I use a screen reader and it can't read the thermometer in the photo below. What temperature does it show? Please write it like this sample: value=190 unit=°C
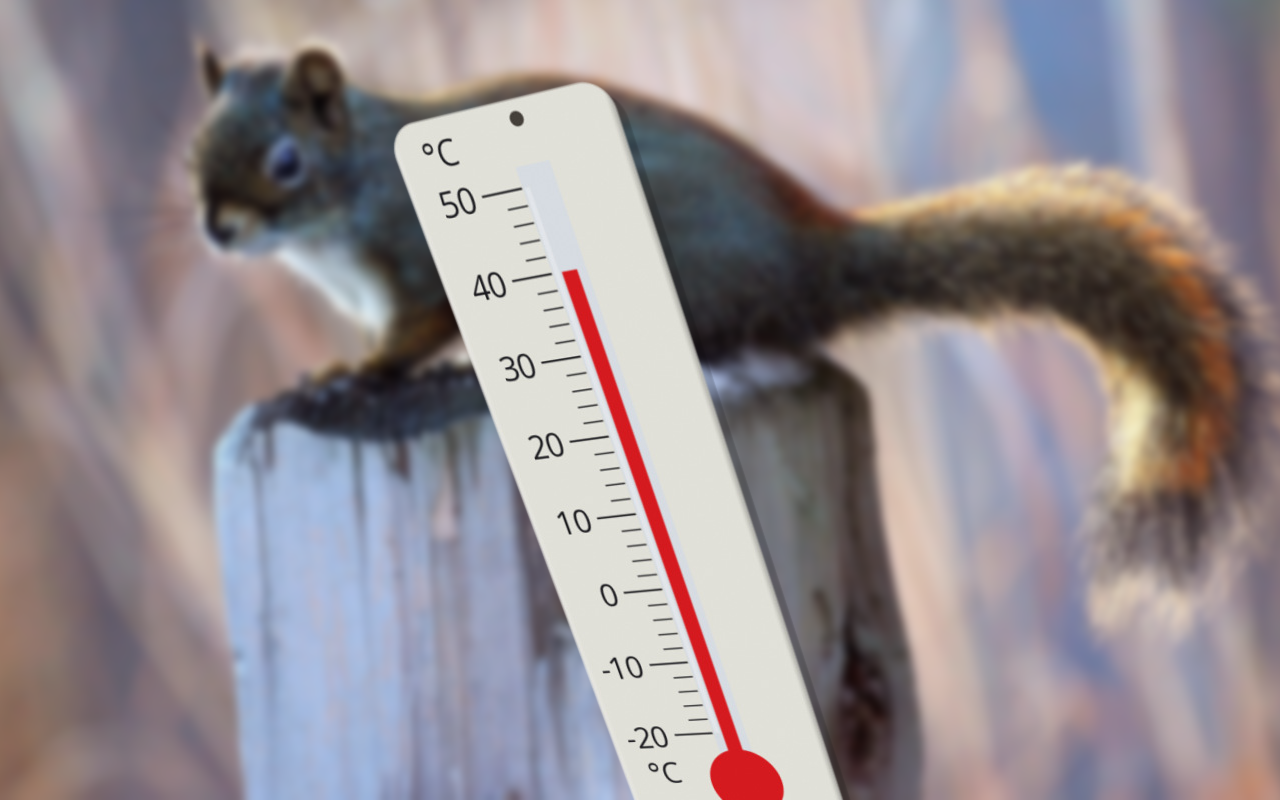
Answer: value=40 unit=°C
